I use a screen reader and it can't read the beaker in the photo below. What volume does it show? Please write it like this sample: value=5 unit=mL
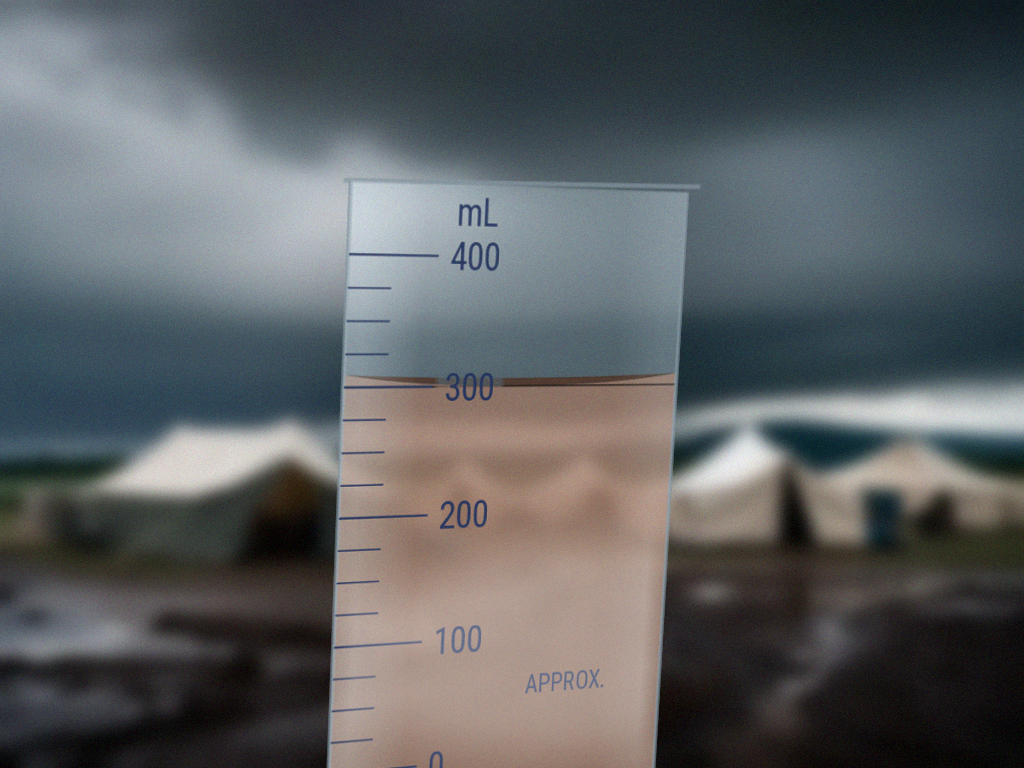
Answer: value=300 unit=mL
